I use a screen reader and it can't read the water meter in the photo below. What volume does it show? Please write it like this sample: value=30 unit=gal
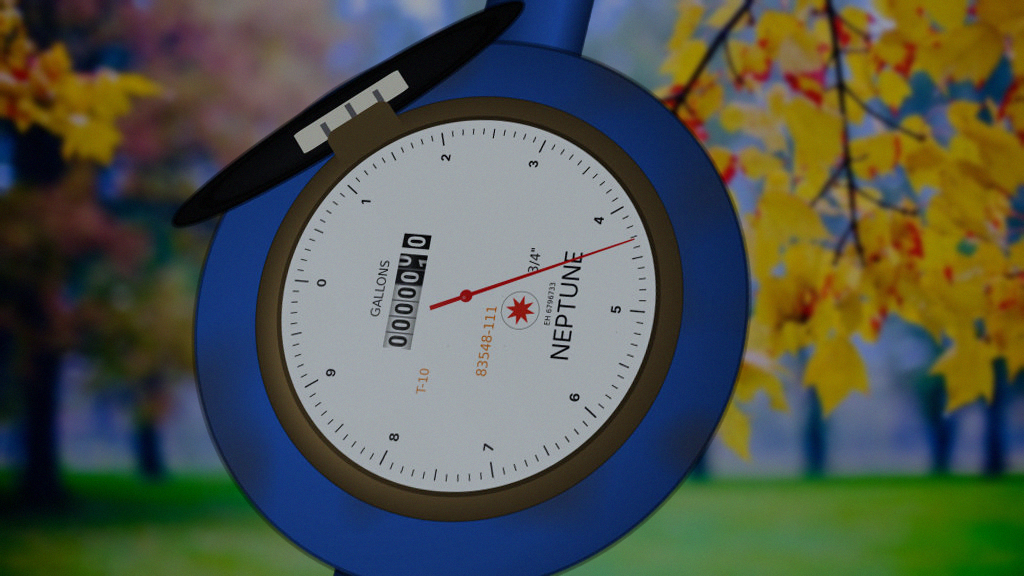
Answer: value=4.3 unit=gal
